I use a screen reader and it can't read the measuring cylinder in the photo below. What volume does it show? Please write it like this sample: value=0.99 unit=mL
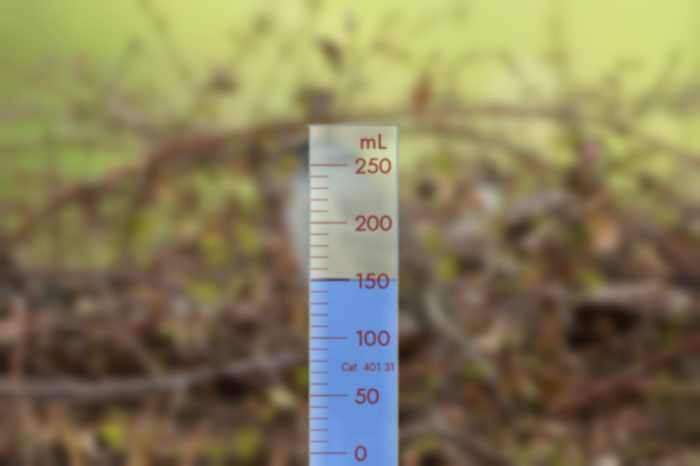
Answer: value=150 unit=mL
